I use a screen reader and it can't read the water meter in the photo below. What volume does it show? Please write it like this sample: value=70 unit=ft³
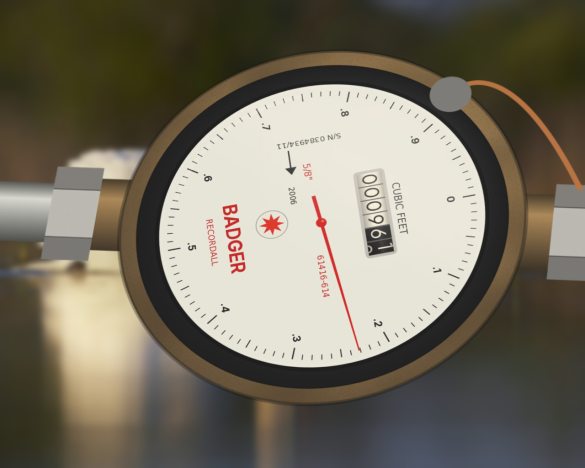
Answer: value=961.23 unit=ft³
